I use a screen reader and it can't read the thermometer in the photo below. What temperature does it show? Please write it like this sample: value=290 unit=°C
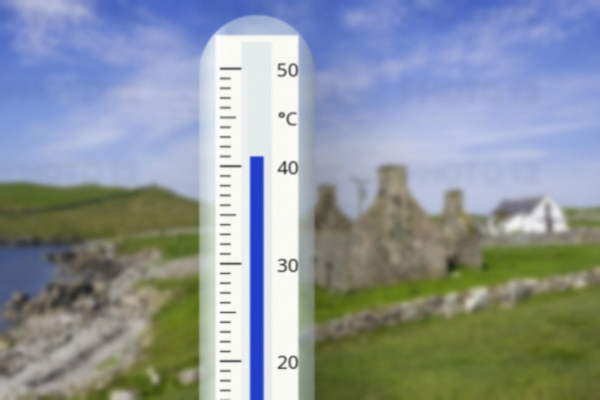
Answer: value=41 unit=°C
